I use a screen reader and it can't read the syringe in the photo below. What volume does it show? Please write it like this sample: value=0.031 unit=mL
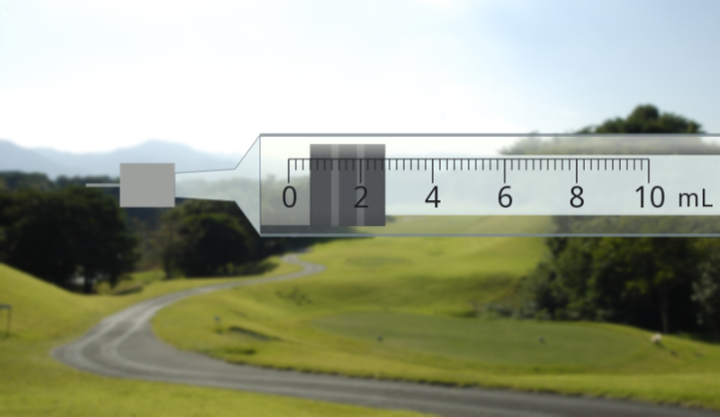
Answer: value=0.6 unit=mL
